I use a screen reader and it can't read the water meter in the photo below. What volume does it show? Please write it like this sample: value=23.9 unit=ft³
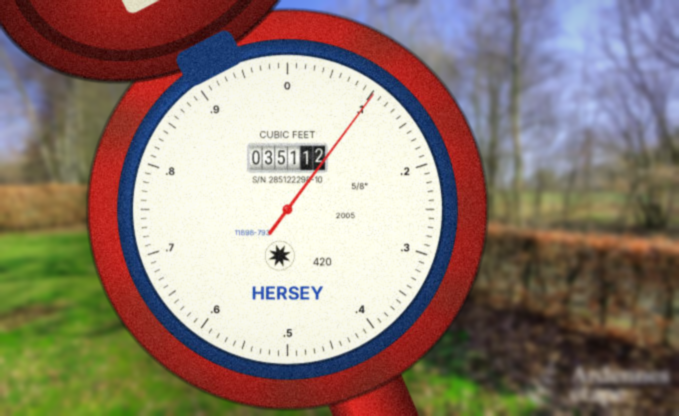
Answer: value=35112.10 unit=ft³
